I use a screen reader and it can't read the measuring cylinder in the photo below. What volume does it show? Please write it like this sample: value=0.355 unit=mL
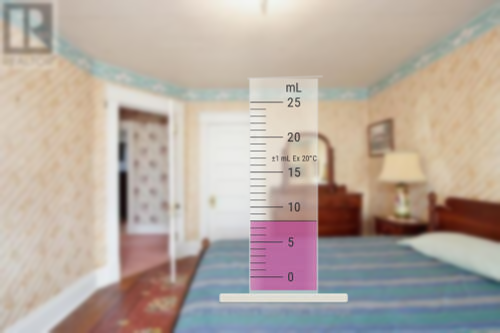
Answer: value=8 unit=mL
